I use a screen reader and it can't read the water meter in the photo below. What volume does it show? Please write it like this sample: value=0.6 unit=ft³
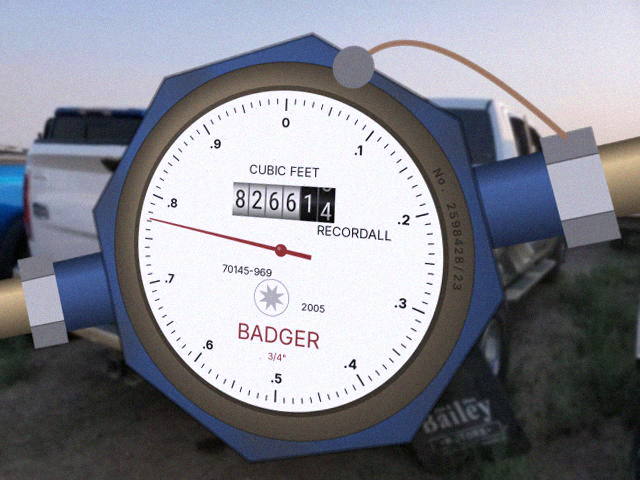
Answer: value=826613.77 unit=ft³
